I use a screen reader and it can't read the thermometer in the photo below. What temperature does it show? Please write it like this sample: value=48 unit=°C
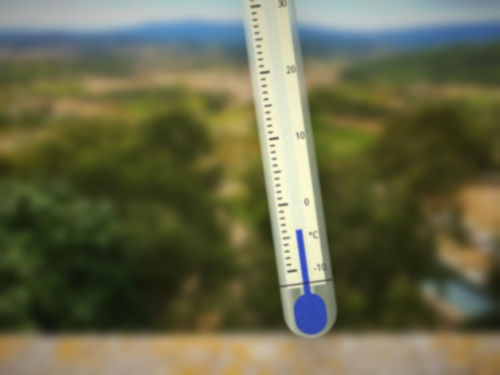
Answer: value=-4 unit=°C
